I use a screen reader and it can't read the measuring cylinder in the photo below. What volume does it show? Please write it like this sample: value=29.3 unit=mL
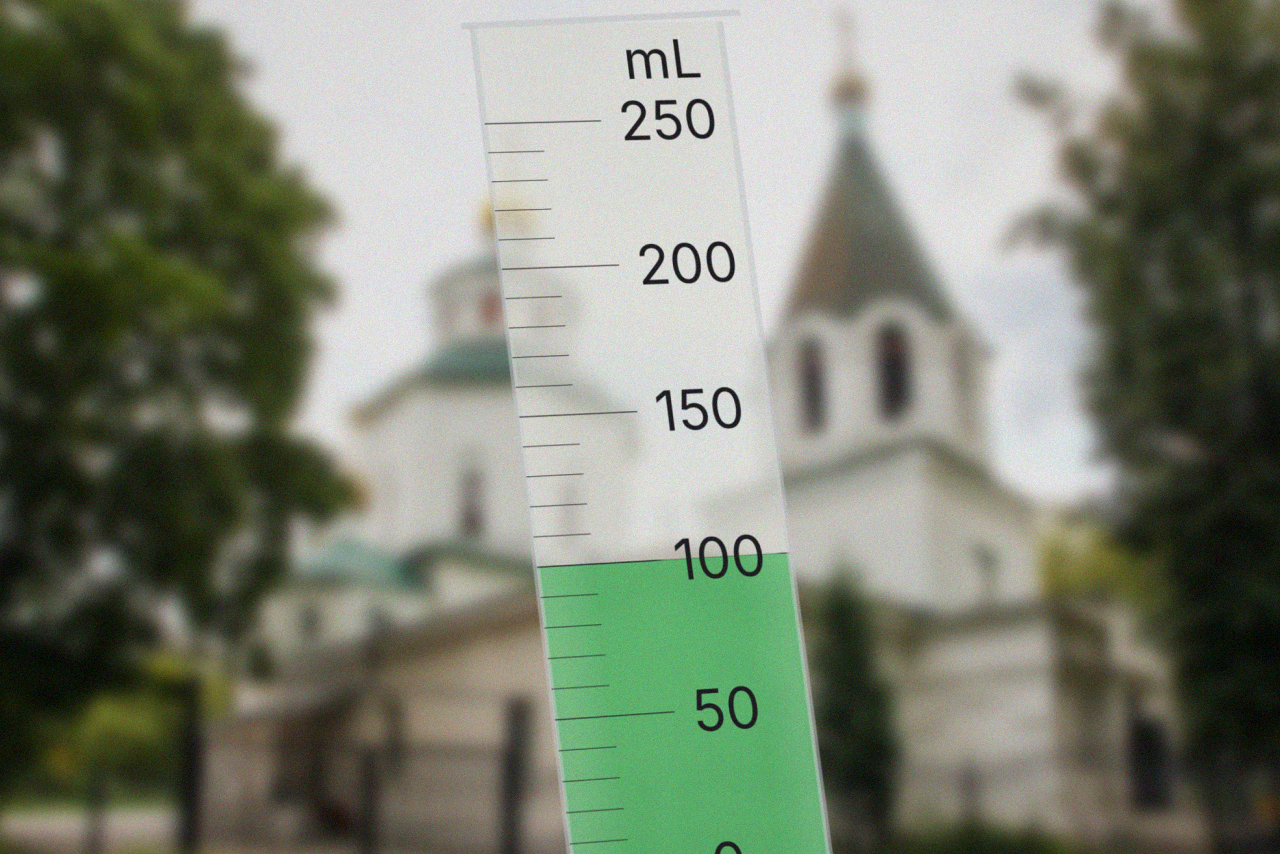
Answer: value=100 unit=mL
